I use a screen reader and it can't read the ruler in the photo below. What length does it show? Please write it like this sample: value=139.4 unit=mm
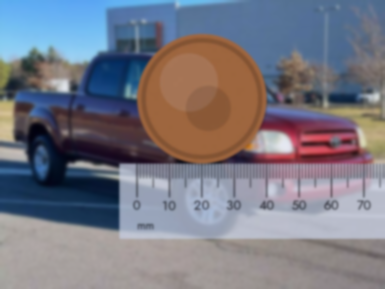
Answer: value=40 unit=mm
